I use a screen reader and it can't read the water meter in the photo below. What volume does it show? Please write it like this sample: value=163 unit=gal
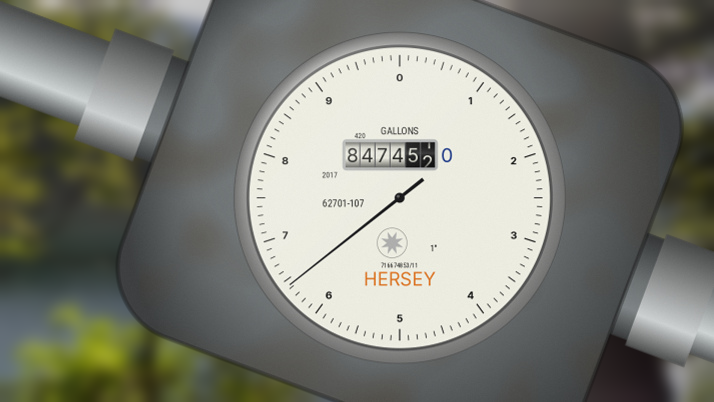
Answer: value=8474516.4 unit=gal
